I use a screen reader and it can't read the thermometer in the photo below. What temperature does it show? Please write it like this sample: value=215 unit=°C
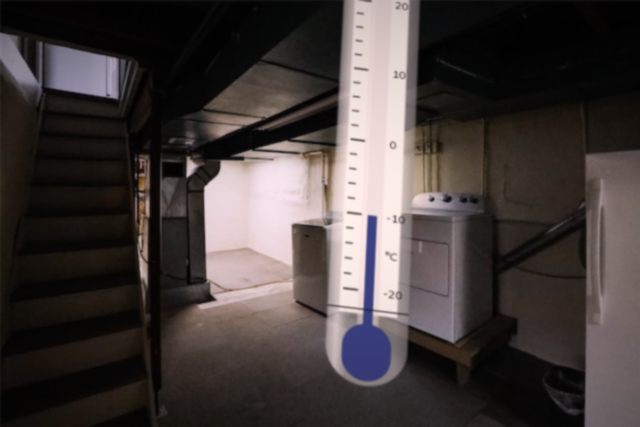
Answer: value=-10 unit=°C
